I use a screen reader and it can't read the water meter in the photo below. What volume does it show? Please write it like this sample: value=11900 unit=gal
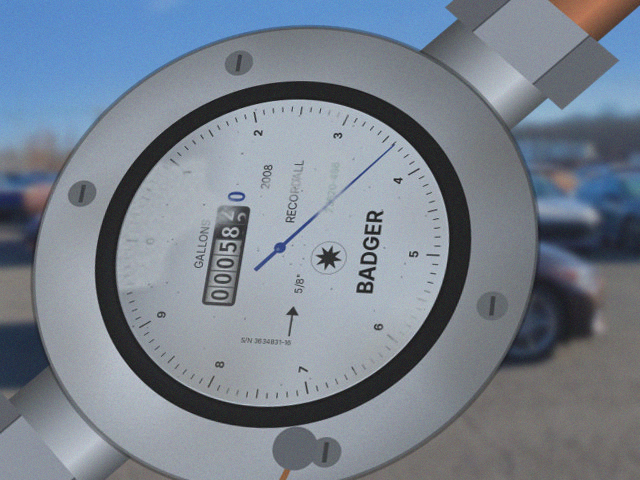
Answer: value=5823.6 unit=gal
